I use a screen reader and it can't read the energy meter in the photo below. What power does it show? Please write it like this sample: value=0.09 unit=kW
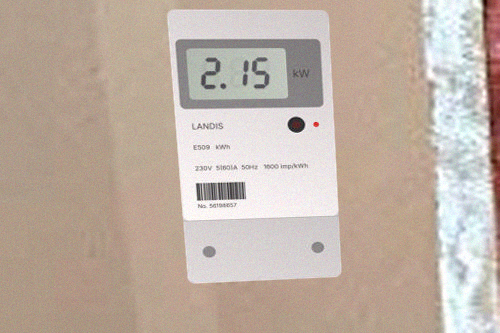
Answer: value=2.15 unit=kW
